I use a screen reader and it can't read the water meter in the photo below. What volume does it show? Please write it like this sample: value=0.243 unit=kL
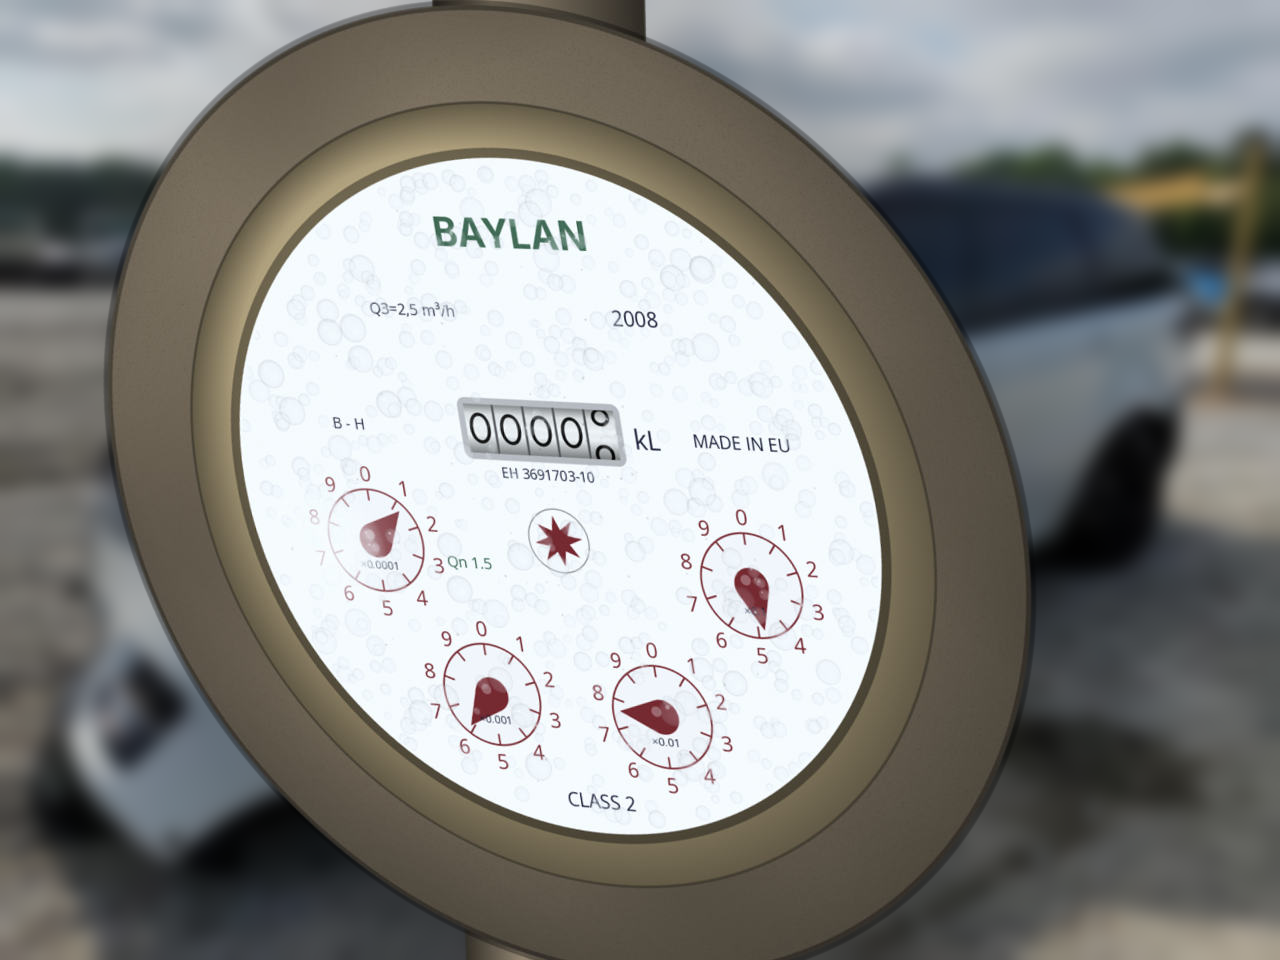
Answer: value=8.4761 unit=kL
